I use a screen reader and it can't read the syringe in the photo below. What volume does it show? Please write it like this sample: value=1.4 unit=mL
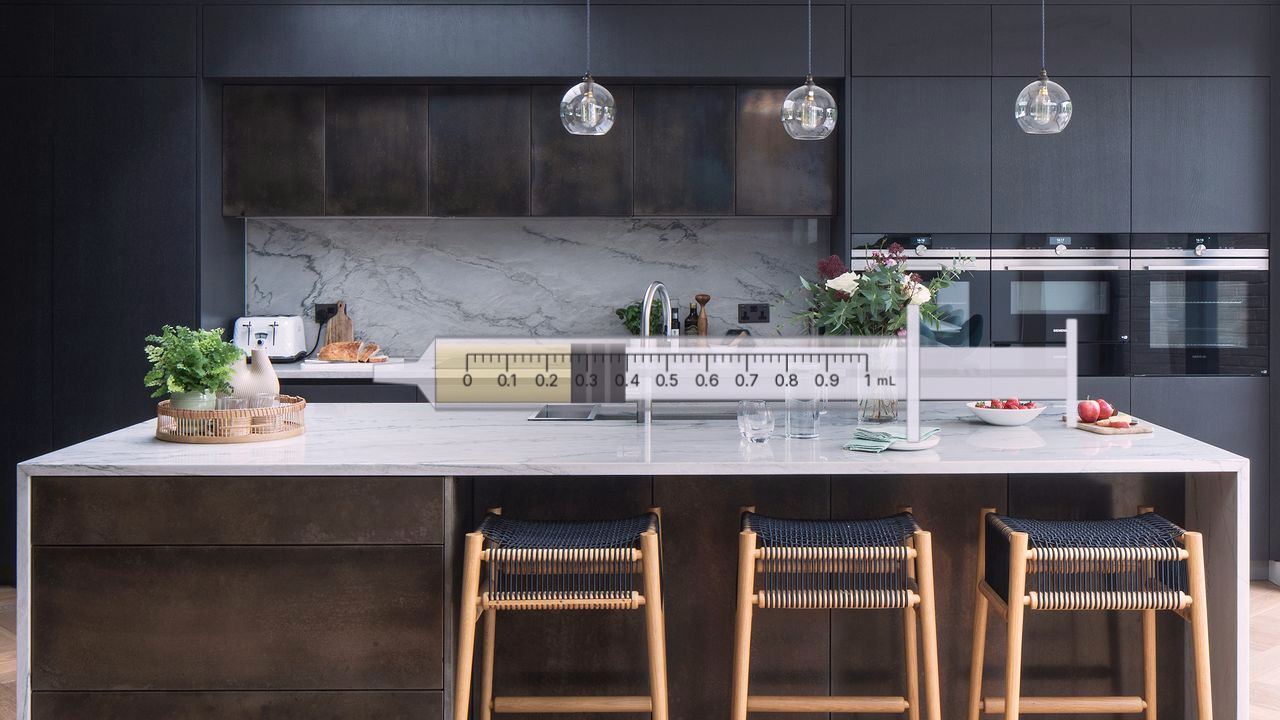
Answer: value=0.26 unit=mL
